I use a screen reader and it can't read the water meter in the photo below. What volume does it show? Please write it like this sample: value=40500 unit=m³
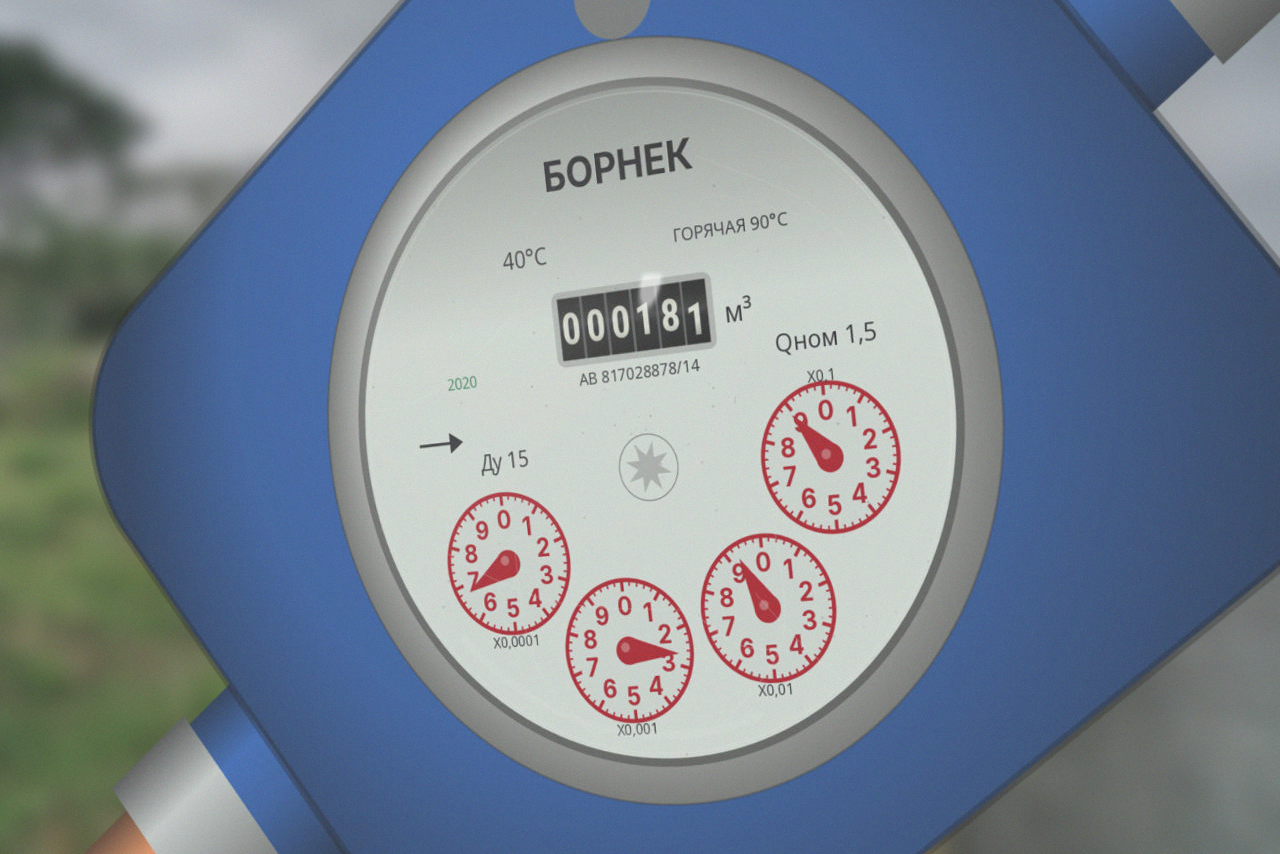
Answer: value=180.8926 unit=m³
